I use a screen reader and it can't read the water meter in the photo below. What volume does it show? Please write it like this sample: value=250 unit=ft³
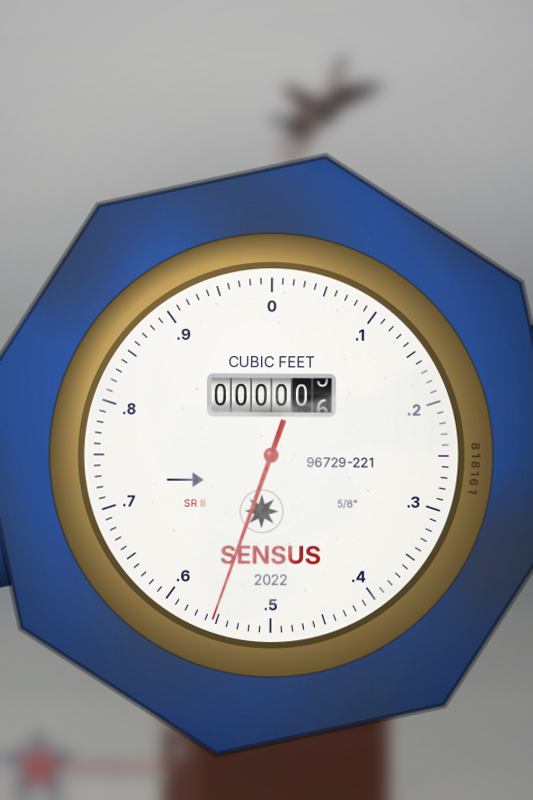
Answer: value=5.55 unit=ft³
